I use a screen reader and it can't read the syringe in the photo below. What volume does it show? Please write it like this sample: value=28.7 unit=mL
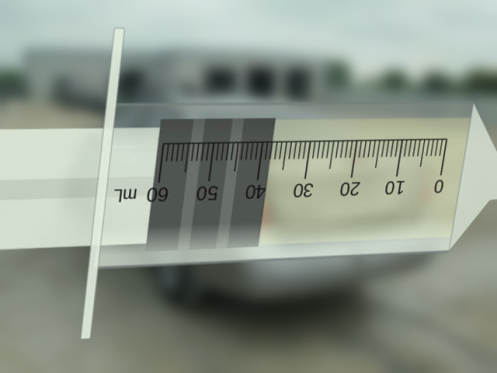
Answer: value=38 unit=mL
